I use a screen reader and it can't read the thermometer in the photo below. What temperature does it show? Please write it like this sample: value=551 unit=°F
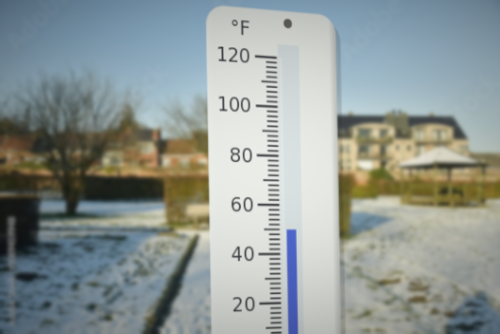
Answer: value=50 unit=°F
